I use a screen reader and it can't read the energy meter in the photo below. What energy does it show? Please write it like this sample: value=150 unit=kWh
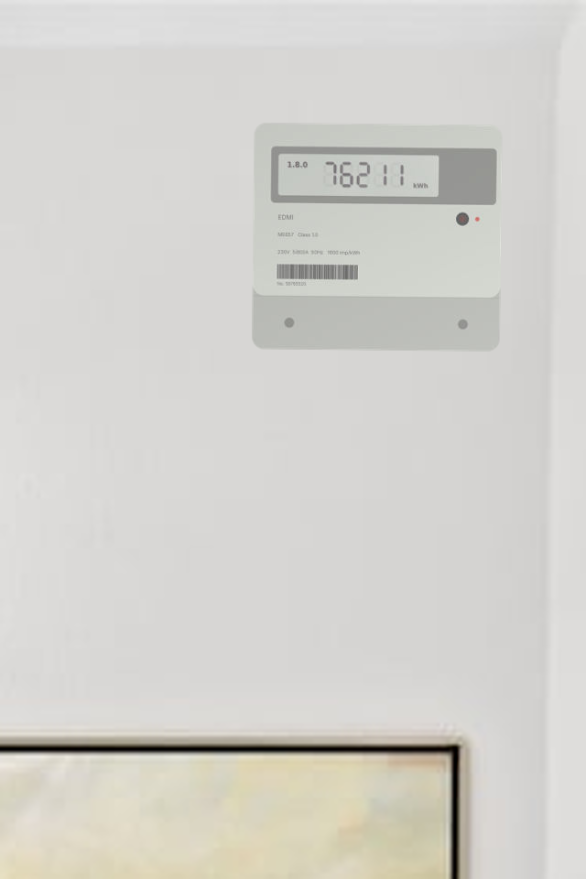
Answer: value=76211 unit=kWh
